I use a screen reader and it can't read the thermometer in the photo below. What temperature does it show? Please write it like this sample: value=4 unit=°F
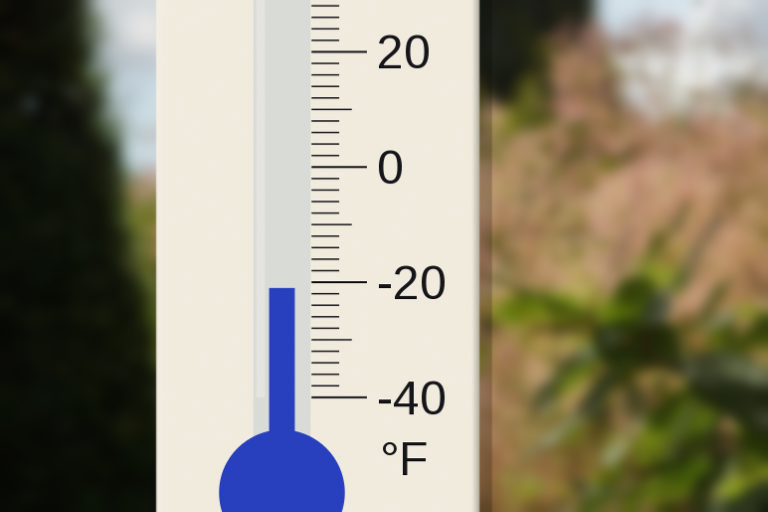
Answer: value=-21 unit=°F
